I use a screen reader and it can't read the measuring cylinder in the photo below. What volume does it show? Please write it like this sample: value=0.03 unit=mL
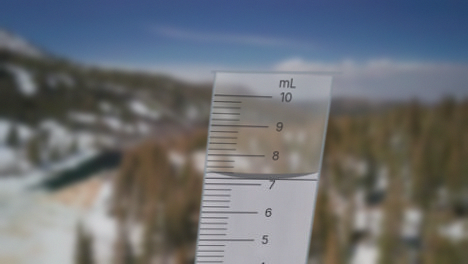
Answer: value=7.2 unit=mL
